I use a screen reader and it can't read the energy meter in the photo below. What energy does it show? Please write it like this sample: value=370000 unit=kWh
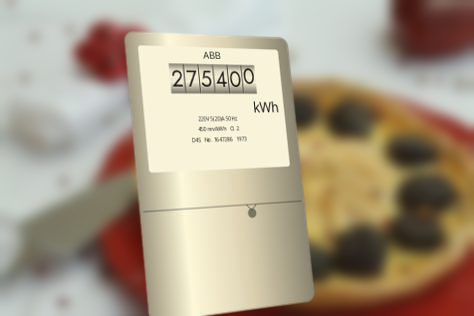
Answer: value=275400 unit=kWh
